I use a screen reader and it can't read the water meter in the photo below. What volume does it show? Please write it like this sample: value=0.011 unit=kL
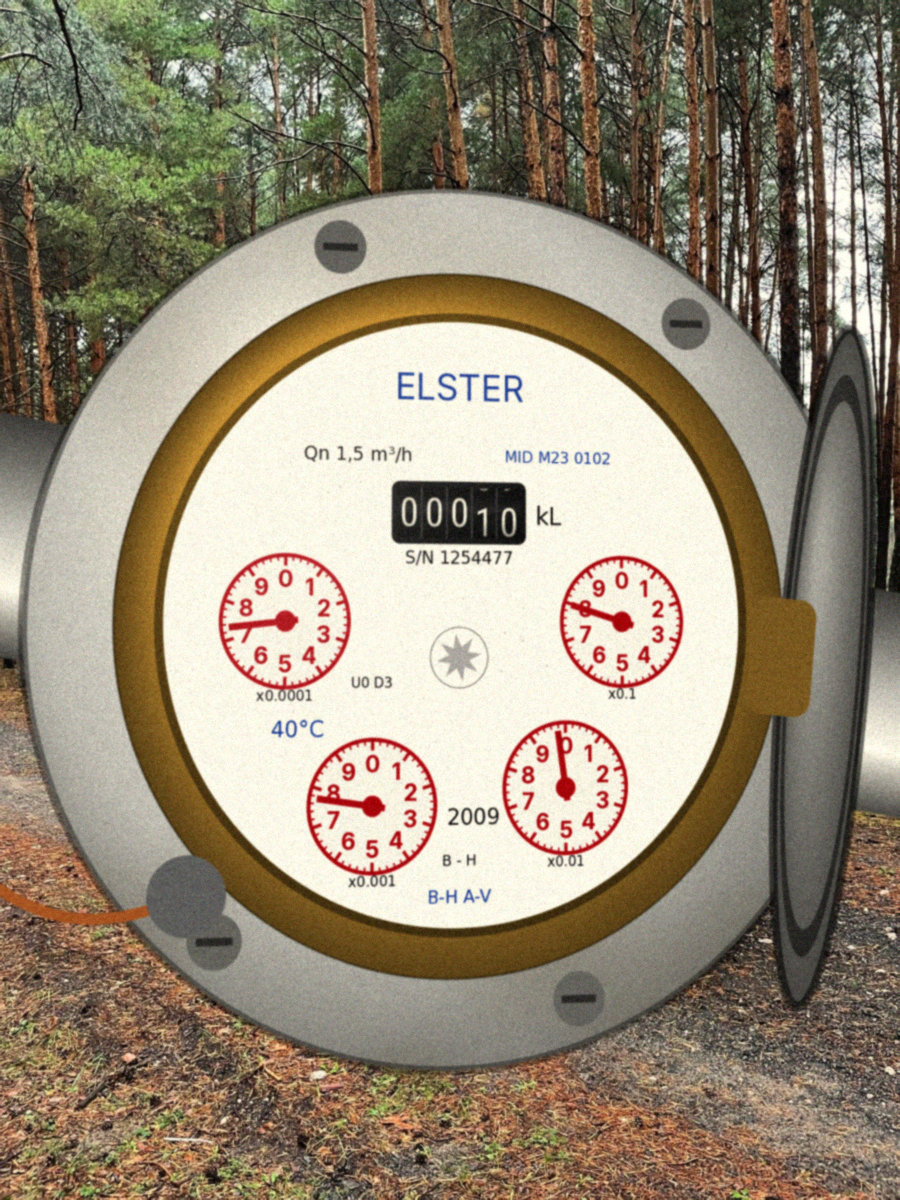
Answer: value=9.7977 unit=kL
